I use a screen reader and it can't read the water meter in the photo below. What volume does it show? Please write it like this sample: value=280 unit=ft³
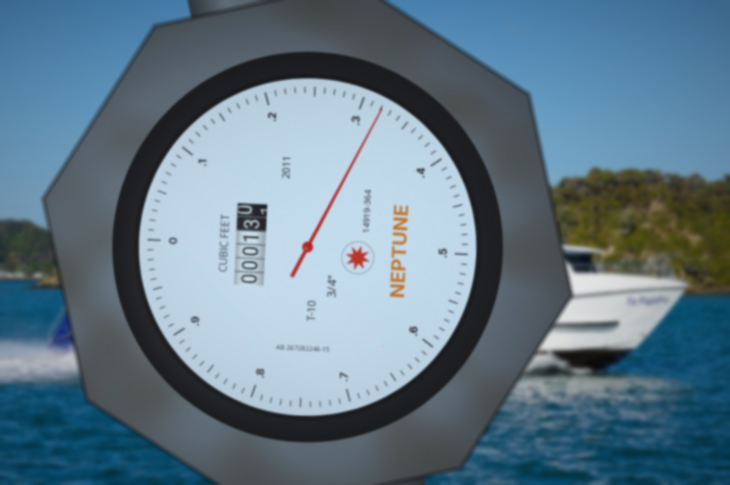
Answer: value=130.32 unit=ft³
